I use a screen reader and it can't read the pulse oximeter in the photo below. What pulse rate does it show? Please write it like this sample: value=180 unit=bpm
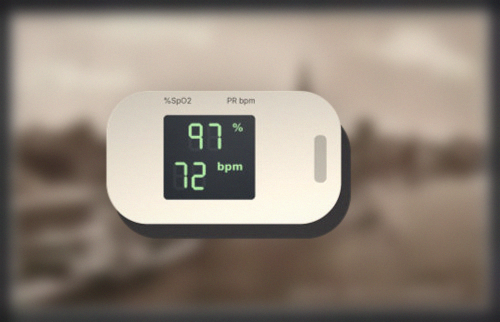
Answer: value=72 unit=bpm
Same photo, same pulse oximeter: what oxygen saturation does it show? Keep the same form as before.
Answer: value=97 unit=%
